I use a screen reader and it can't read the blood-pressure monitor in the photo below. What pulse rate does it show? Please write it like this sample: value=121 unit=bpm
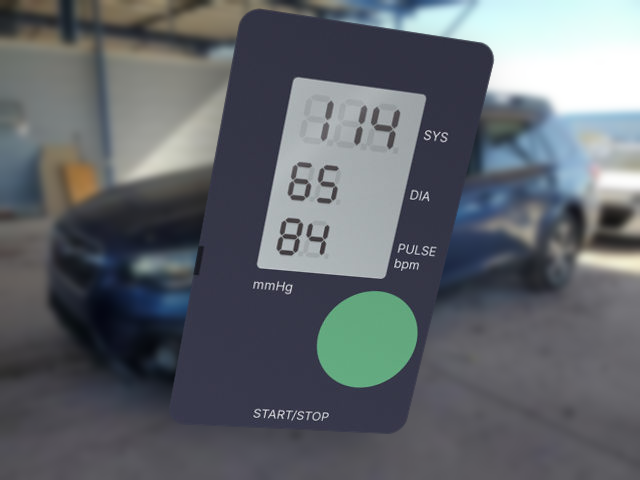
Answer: value=84 unit=bpm
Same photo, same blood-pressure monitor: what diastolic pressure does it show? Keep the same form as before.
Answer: value=65 unit=mmHg
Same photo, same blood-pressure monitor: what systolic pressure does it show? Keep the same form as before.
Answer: value=114 unit=mmHg
